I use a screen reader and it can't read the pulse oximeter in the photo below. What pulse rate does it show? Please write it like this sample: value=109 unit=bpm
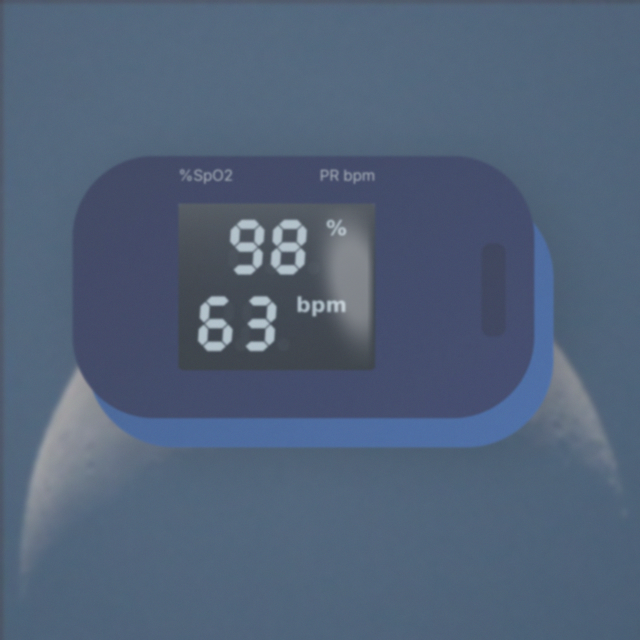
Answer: value=63 unit=bpm
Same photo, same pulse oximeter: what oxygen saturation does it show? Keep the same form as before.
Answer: value=98 unit=%
